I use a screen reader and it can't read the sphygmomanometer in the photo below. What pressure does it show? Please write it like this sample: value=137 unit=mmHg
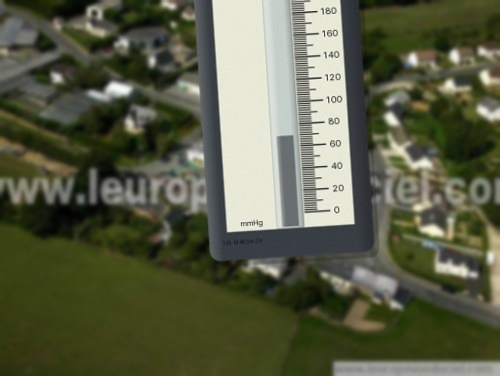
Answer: value=70 unit=mmHg
